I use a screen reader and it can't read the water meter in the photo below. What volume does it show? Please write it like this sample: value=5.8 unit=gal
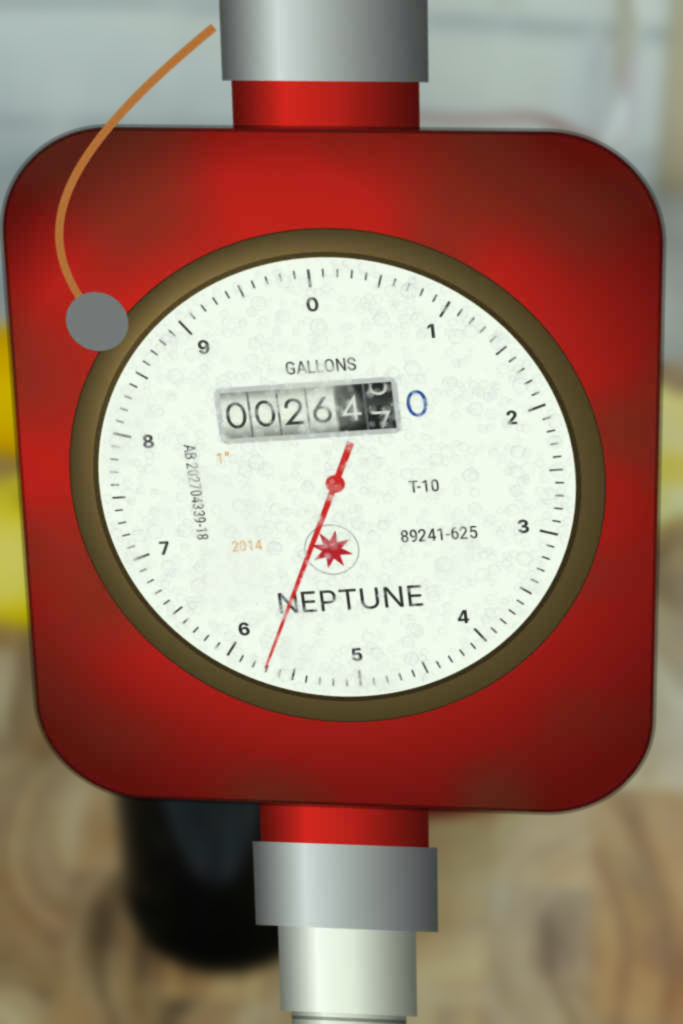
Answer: value=26465.7 unit=gal
